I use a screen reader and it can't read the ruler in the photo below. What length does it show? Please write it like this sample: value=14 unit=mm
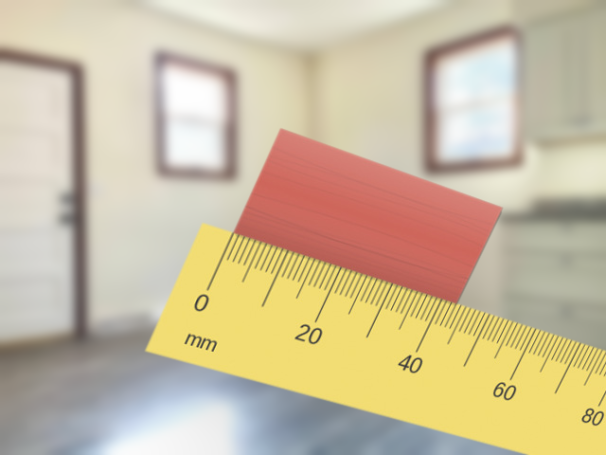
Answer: value=43 unit=mm
